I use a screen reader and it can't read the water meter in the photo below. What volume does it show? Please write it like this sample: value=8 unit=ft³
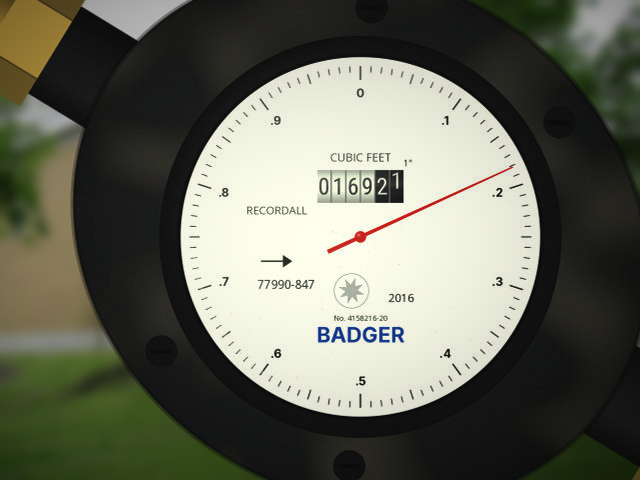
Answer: value=16921.18 unit=ft³
